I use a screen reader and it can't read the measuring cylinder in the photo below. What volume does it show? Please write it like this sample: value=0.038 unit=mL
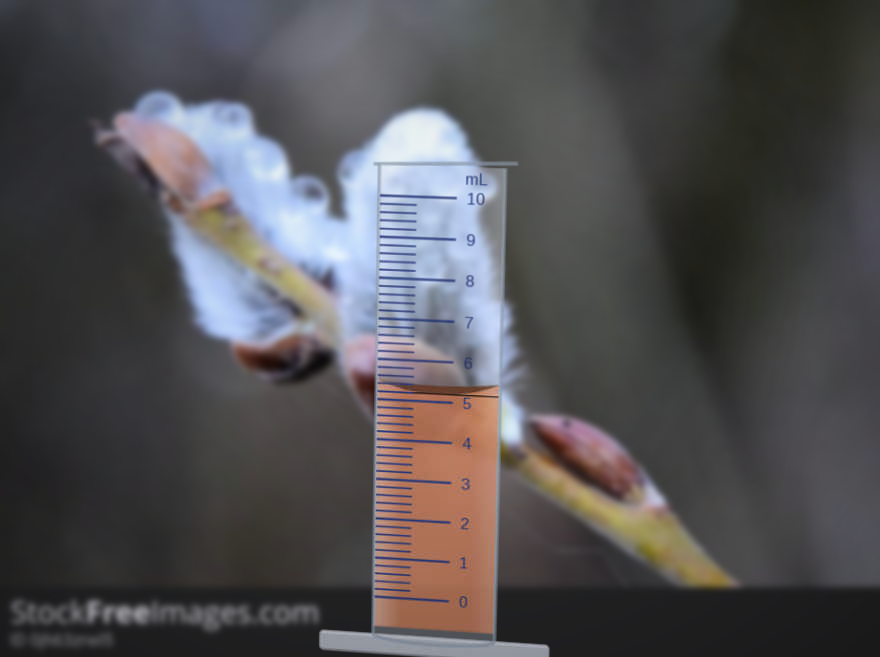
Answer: value=5.2 unit=mL
